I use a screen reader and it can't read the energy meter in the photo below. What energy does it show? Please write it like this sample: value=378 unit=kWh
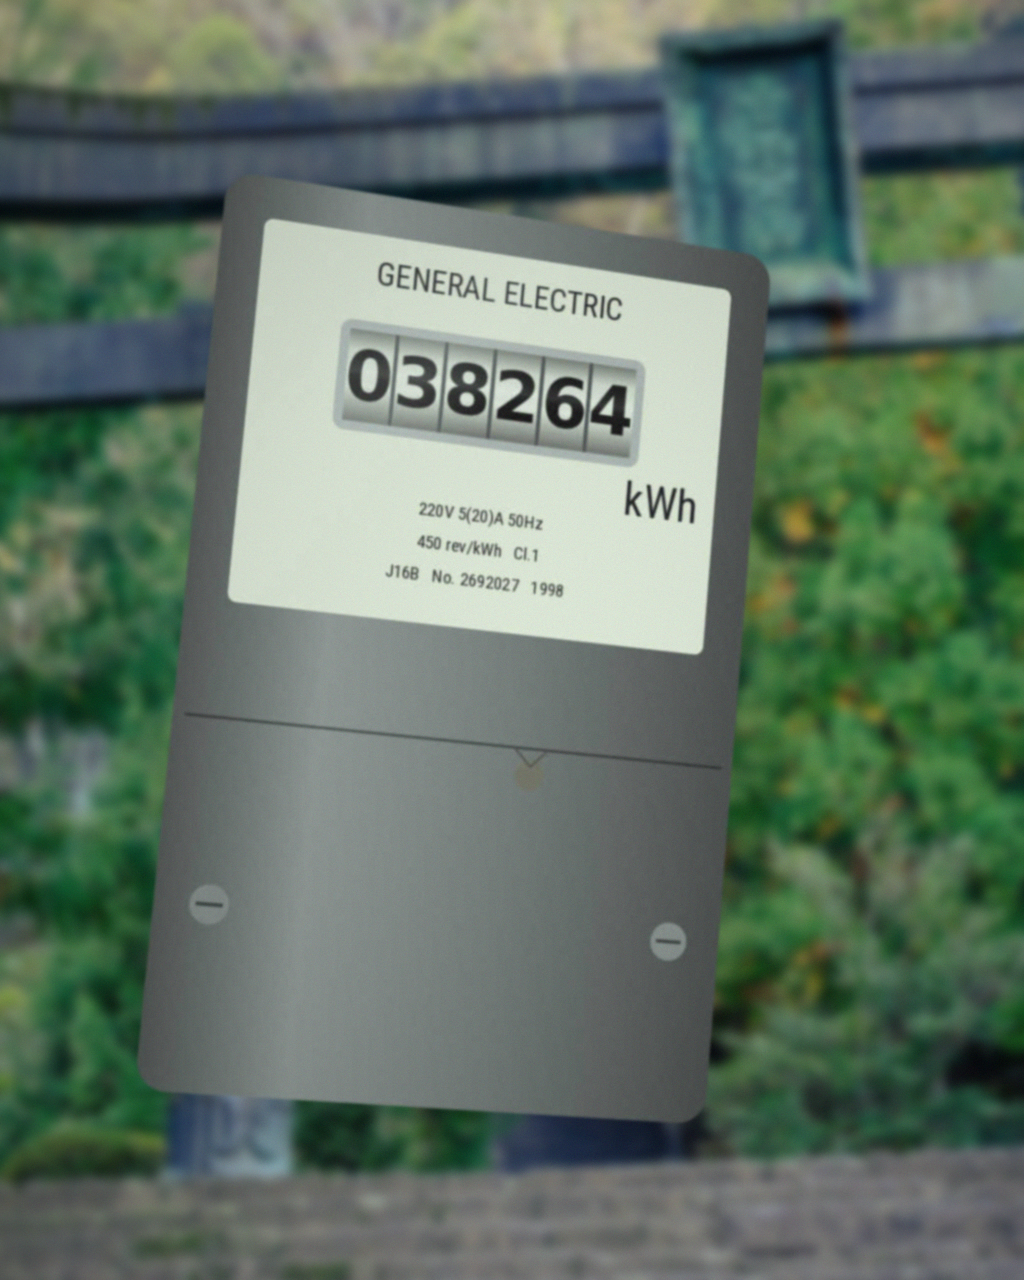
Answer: value=38264 unit=kWh
